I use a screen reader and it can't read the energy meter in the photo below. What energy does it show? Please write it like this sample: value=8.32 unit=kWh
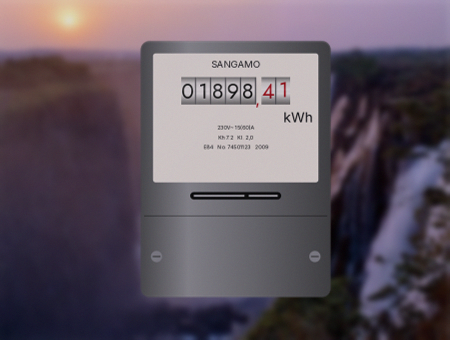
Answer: value=1898.41 unit=kWh
